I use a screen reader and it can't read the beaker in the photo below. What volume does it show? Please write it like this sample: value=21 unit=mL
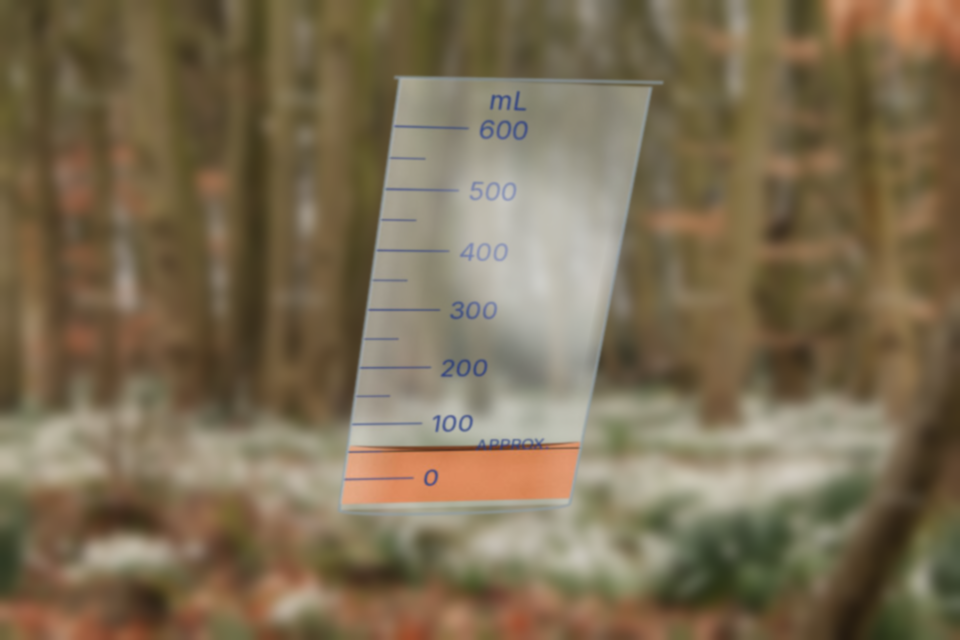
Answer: value=50 unit=mL
